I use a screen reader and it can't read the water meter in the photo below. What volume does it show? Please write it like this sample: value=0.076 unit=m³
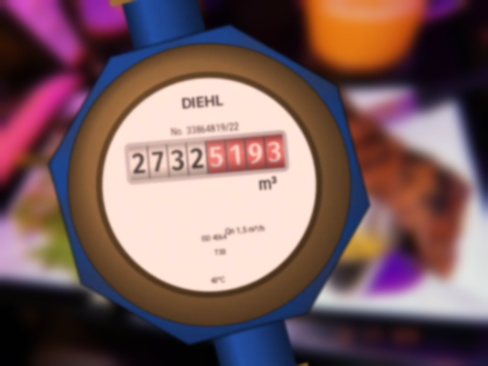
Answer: value=2732.5193 unit=m³
